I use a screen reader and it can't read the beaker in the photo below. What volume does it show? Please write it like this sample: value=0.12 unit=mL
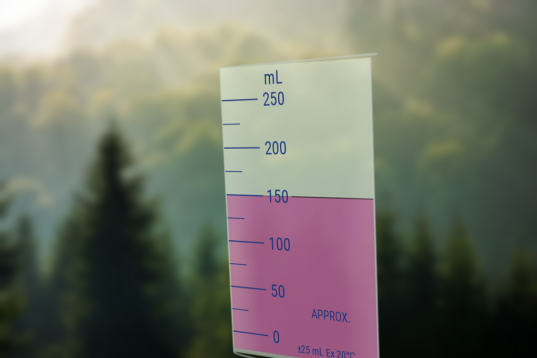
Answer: value=150 unit=mL
